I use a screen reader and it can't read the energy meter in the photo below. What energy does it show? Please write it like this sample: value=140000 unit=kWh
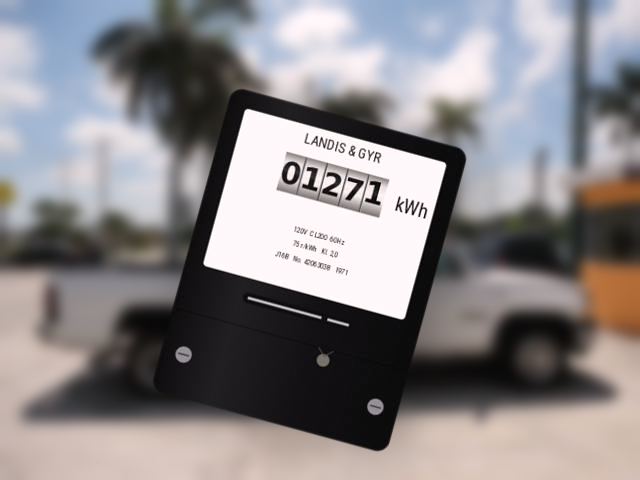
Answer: value=1271 unit=kWh
